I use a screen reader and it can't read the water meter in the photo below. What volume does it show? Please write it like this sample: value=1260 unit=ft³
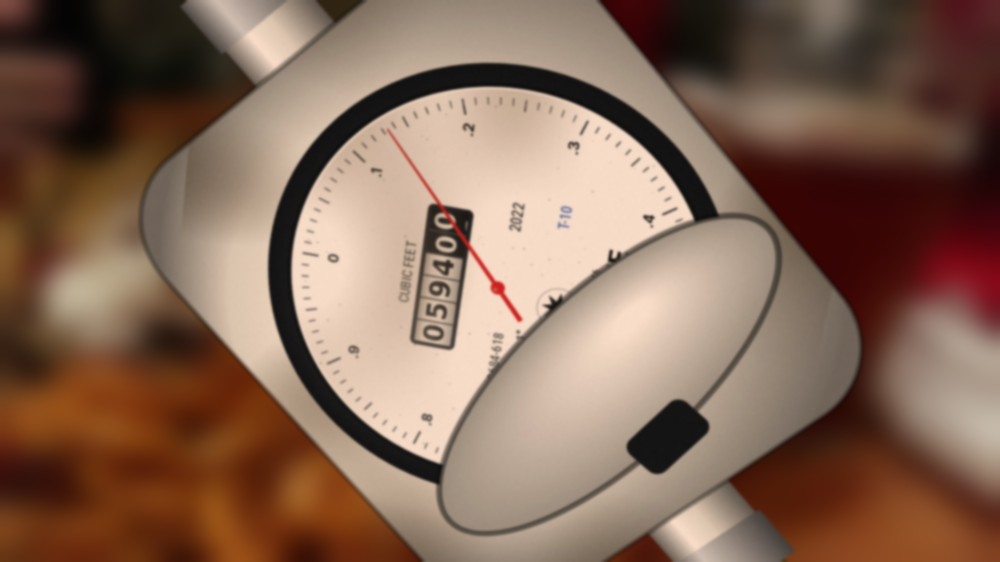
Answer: value=59400.13 unit=ft³
